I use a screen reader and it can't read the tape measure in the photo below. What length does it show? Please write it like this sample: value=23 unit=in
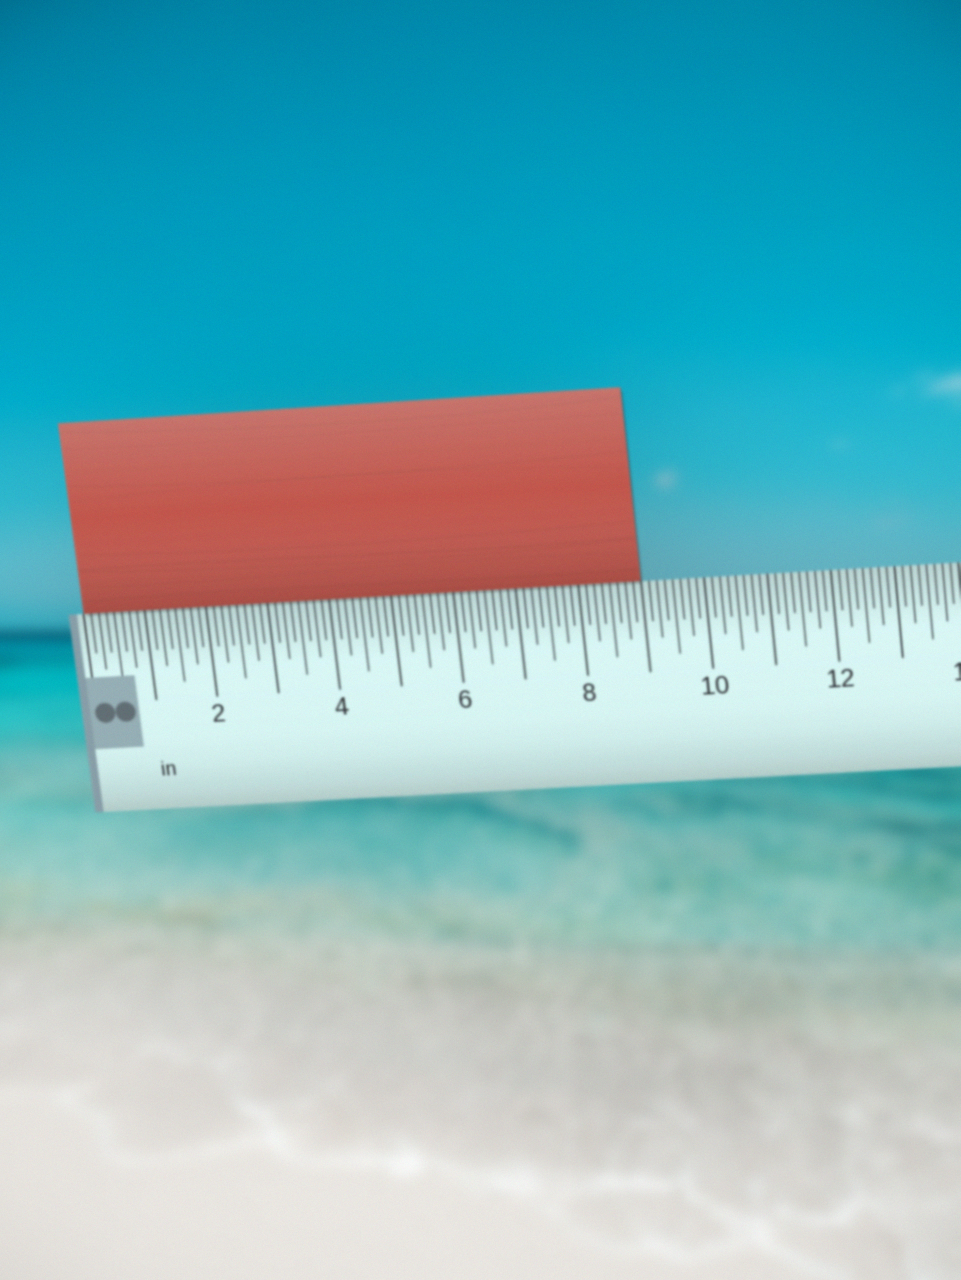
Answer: value=9 unit=in
